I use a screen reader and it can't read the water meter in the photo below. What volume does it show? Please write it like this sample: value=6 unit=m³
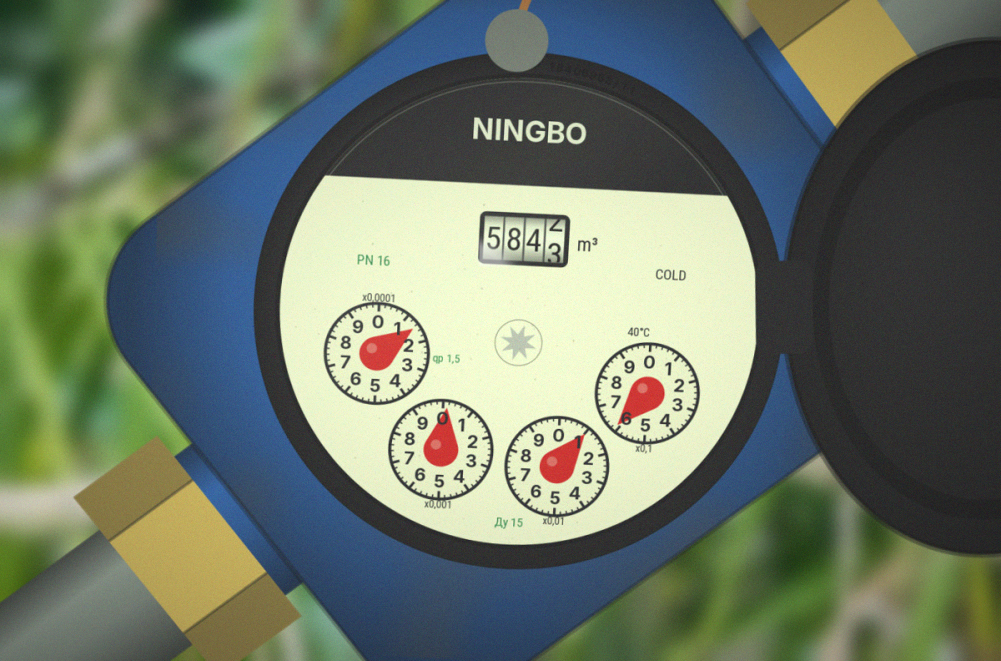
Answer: value=5842.6101 unit=m³
